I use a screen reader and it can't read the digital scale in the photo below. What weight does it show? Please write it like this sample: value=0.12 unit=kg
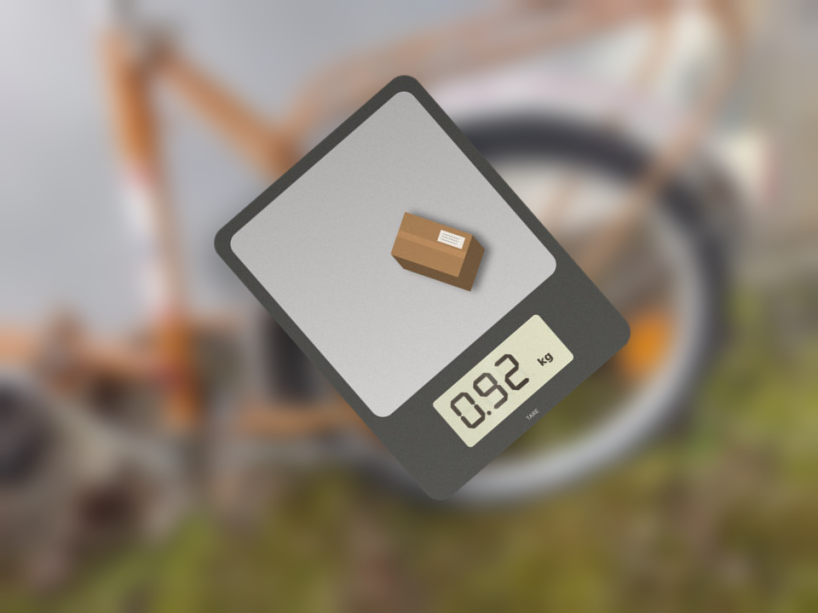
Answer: value=0.92 unit=kg
